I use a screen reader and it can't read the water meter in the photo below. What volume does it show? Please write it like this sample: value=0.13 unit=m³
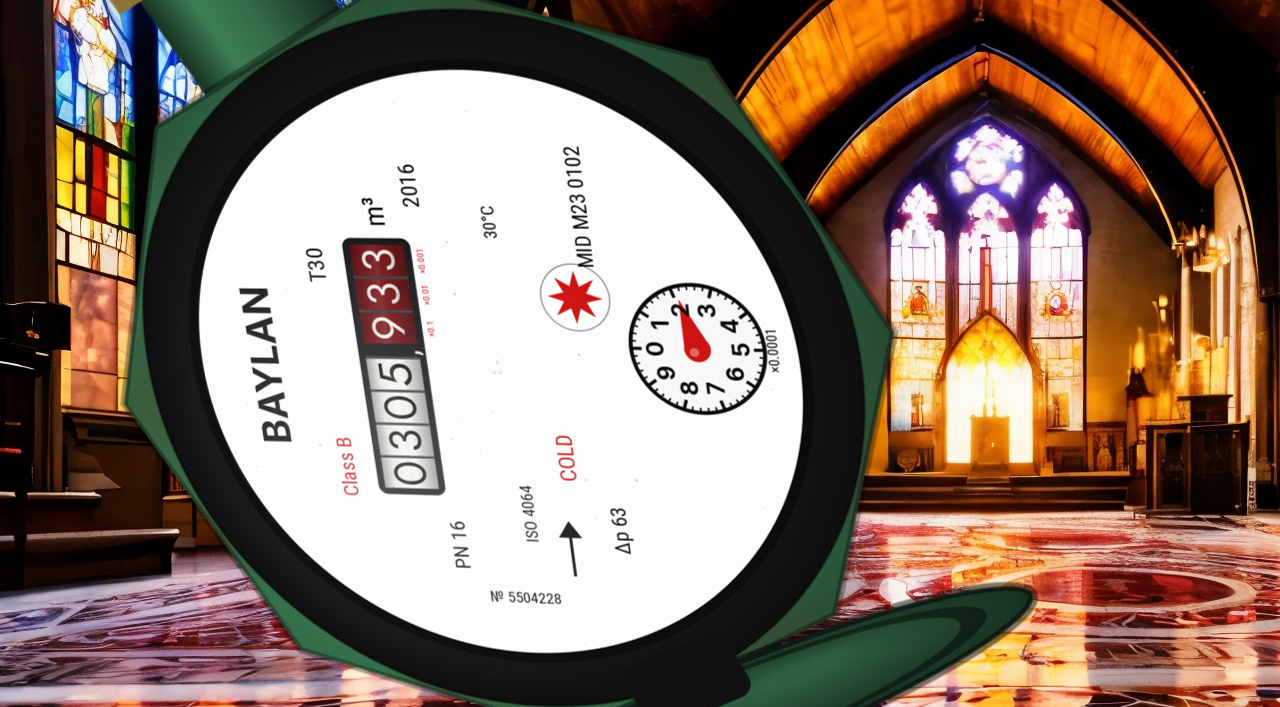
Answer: value=305.9332 unit=m³
